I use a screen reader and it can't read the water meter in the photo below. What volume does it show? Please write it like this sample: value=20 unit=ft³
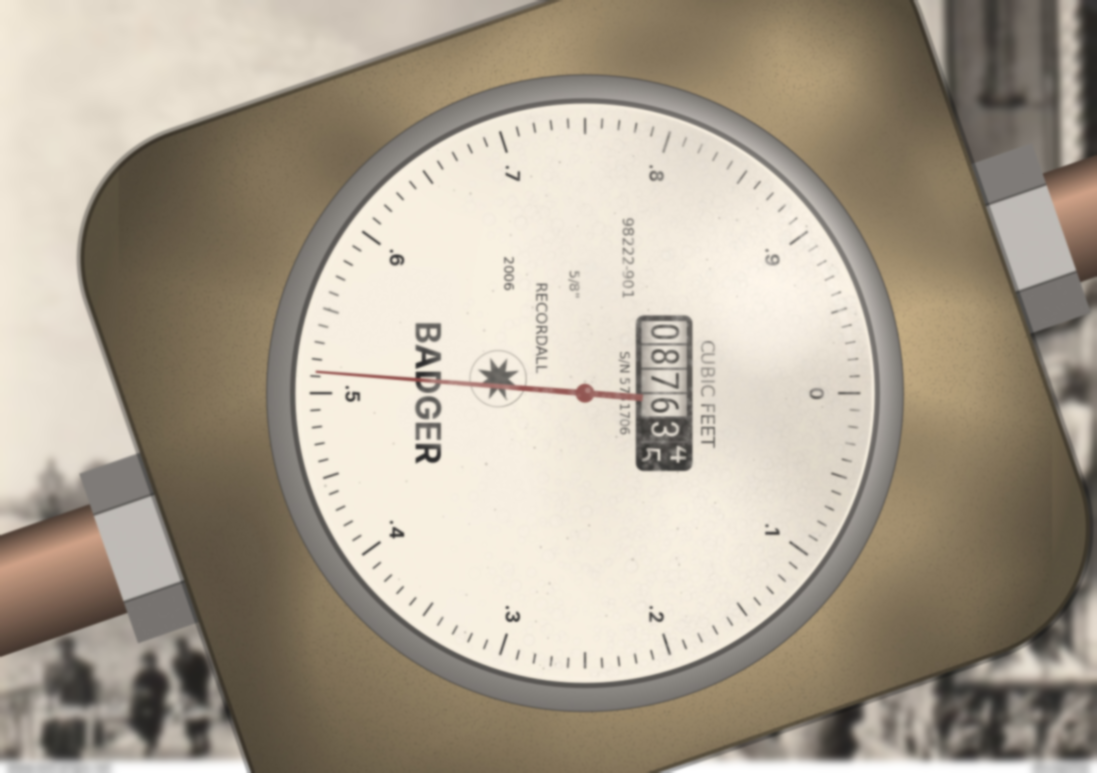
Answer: value=87634.51 unit=ft³
